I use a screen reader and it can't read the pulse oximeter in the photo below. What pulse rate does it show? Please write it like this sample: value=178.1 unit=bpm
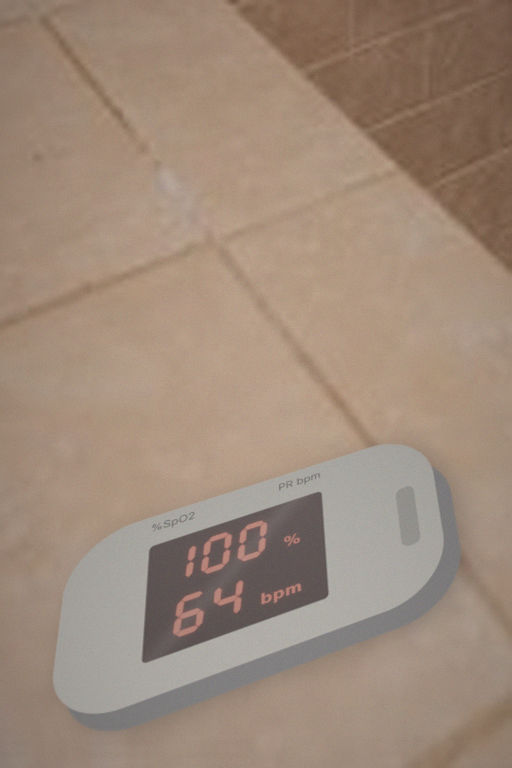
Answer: value=64 unit=bpm
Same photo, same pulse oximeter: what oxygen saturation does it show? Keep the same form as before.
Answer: value=100 unit=%
